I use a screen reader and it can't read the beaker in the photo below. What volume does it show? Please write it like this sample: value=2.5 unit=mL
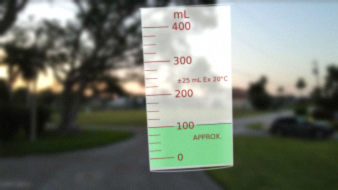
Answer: value=100 unit=mL
